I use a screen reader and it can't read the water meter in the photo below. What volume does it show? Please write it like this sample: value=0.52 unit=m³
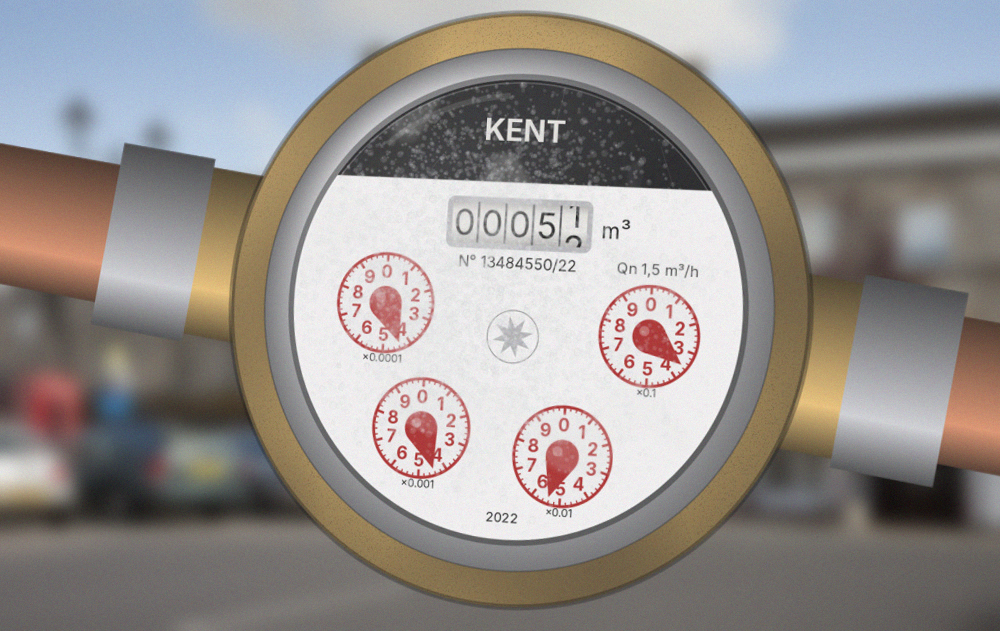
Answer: value=51.3544 unit=m³
